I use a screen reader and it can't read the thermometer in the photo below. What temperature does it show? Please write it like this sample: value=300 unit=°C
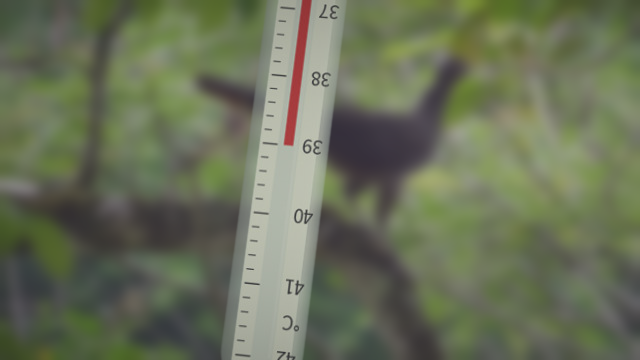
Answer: value=39 unit=°C
